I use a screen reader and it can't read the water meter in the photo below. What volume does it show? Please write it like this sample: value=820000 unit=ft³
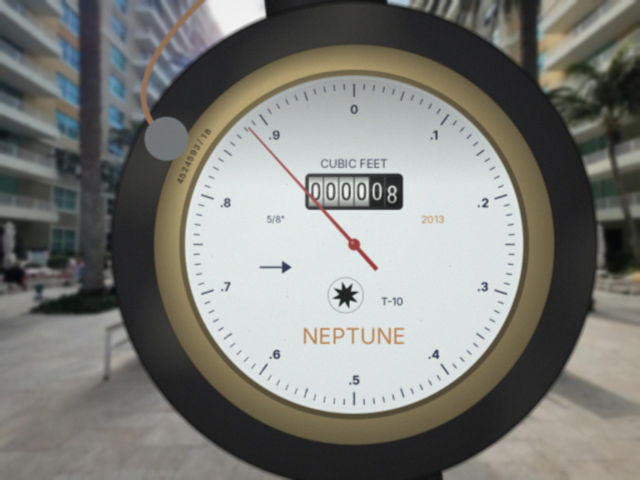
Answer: value=7.88 unit=ft³
